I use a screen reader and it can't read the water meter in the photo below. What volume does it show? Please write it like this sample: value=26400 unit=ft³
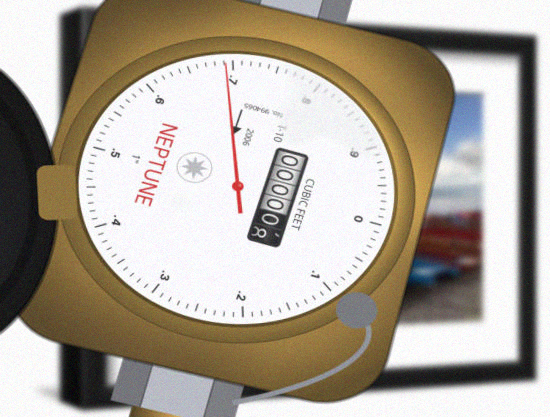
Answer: value=7.69 unit=ft³
